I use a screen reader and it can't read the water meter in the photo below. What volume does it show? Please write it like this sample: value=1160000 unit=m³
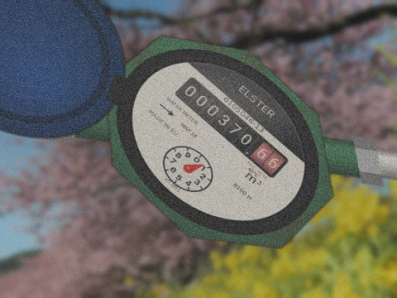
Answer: value=370.660 unit=m³
